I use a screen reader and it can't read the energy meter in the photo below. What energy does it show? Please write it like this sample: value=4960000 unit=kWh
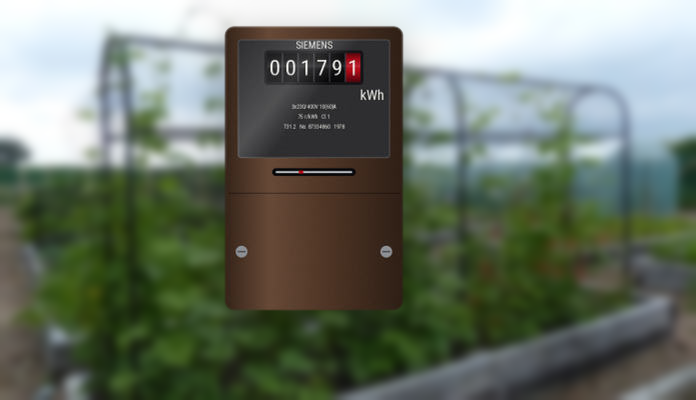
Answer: value=179.1 unit=kWh
